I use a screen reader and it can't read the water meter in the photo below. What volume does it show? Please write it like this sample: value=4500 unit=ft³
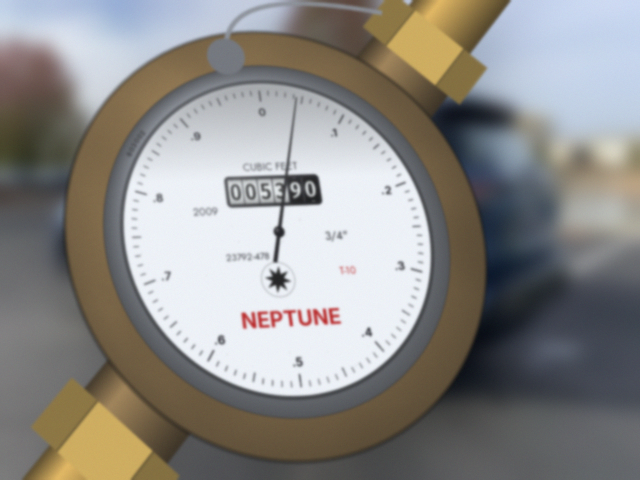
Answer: value=5390.04 unit=ft³
